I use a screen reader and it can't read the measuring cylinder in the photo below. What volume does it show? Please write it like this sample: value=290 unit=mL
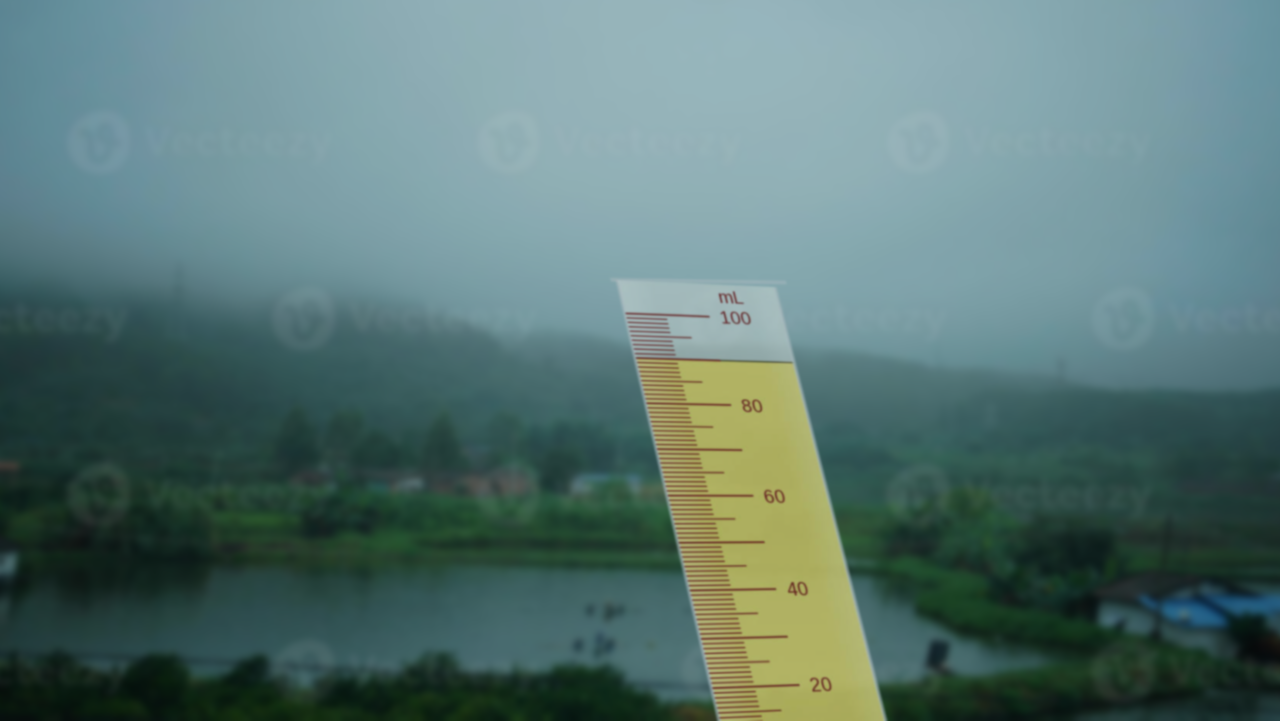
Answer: value=90 unit=mL
